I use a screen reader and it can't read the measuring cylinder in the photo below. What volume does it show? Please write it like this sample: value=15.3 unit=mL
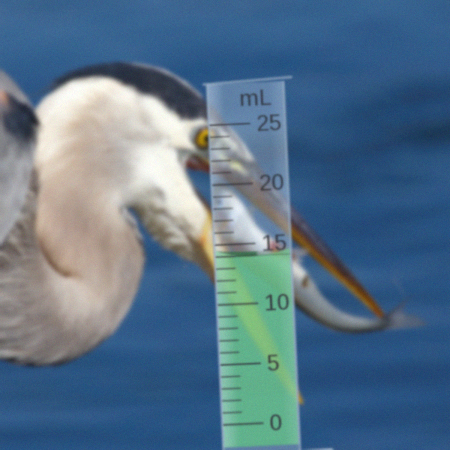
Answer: value=14 unit=mL
